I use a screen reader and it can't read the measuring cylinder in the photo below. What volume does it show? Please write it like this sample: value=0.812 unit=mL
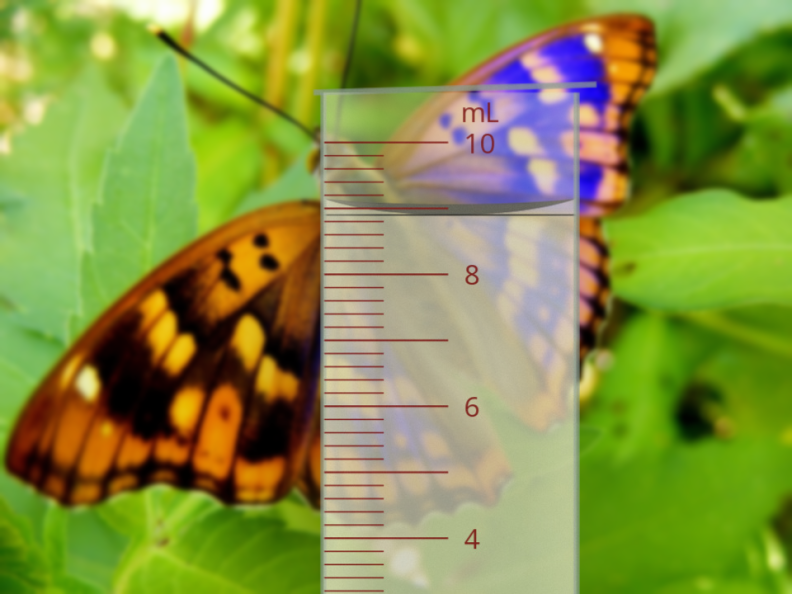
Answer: value=8.9 unit=mL
